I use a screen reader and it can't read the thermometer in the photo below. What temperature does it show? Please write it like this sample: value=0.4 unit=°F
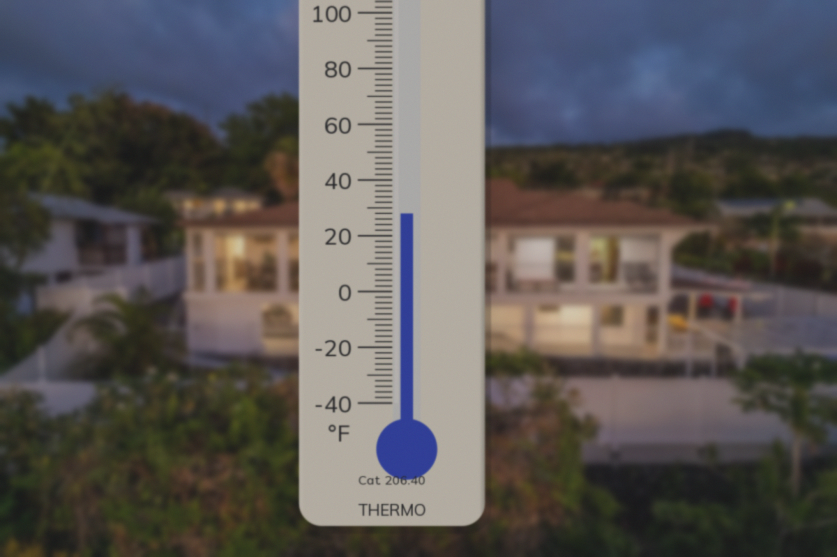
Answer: value=28 unit=°F
